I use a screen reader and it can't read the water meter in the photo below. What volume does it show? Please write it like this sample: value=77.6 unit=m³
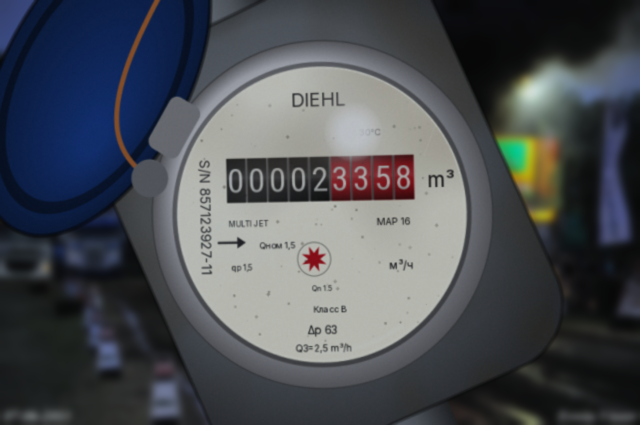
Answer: value=2.3358 unit=m³
